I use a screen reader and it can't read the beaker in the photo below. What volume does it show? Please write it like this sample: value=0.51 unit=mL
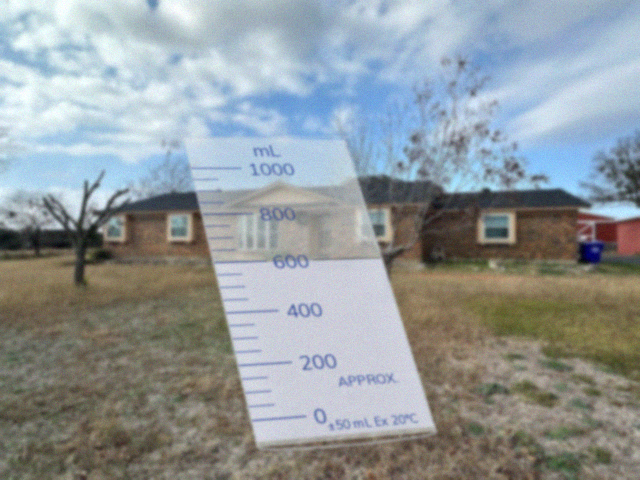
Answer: value=600 unit=mL
